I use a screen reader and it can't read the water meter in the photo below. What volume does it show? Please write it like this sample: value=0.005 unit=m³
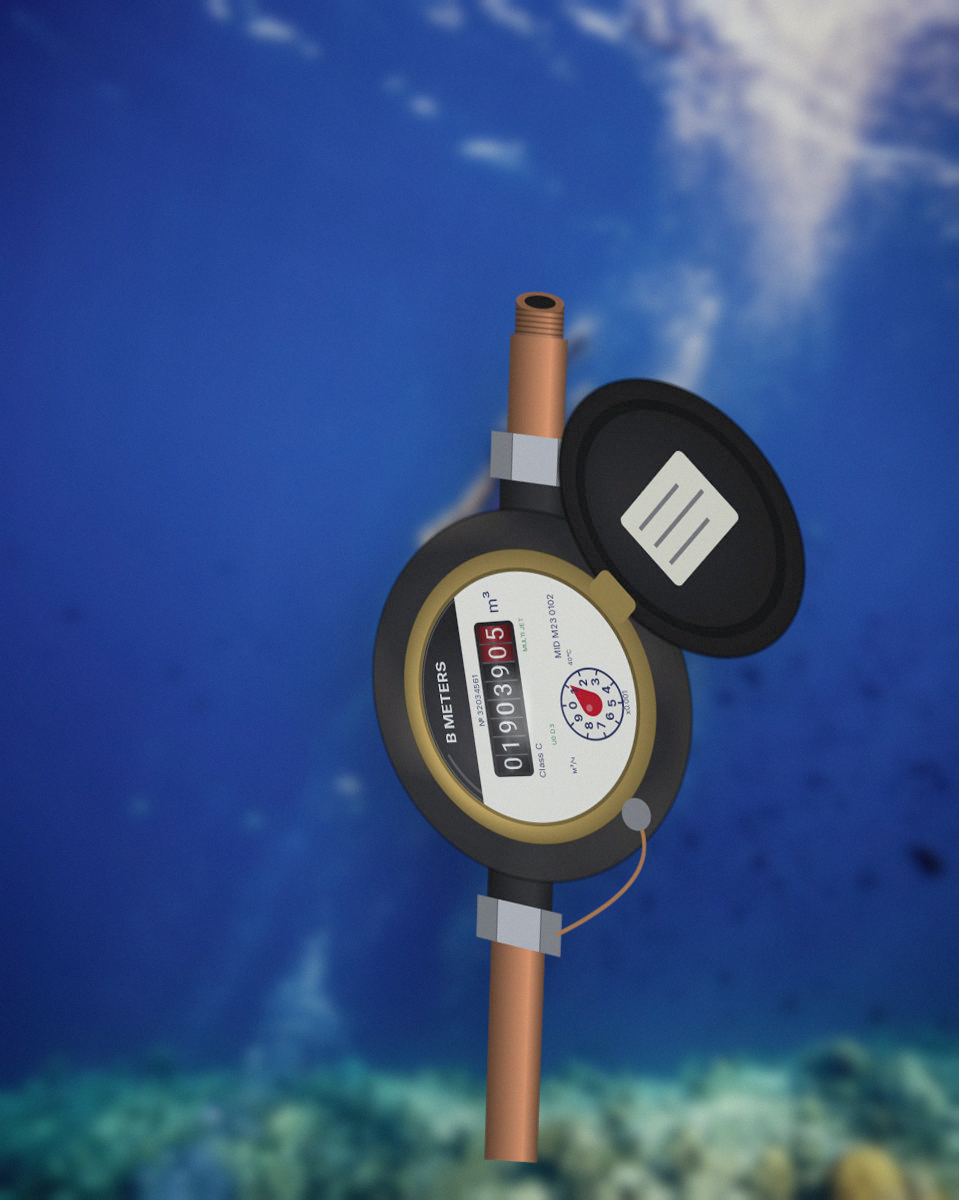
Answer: value=19039.051 unit=m³
